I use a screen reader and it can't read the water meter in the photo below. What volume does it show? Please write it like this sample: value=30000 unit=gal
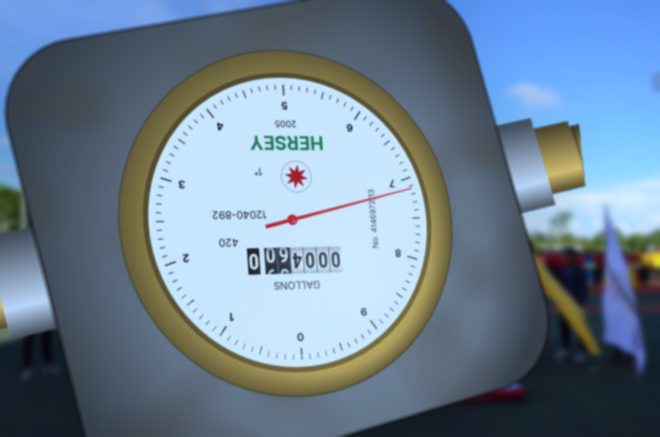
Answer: value=4597.1 unit=gal
